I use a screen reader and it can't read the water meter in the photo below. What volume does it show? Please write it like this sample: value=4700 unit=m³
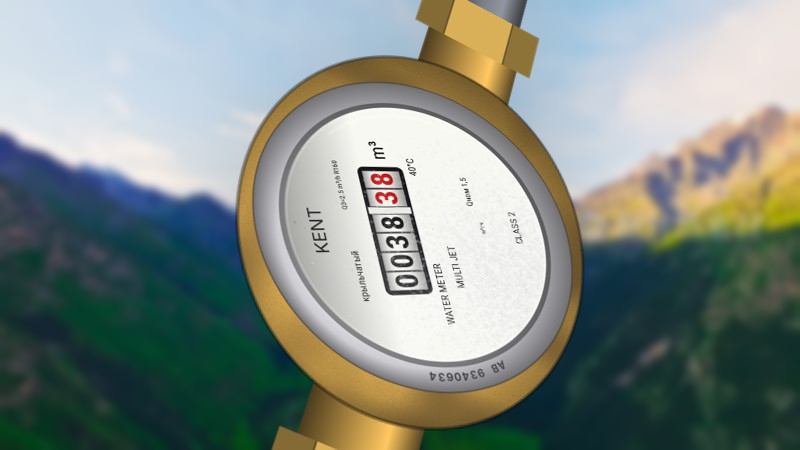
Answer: value=38.38 unit=m³
